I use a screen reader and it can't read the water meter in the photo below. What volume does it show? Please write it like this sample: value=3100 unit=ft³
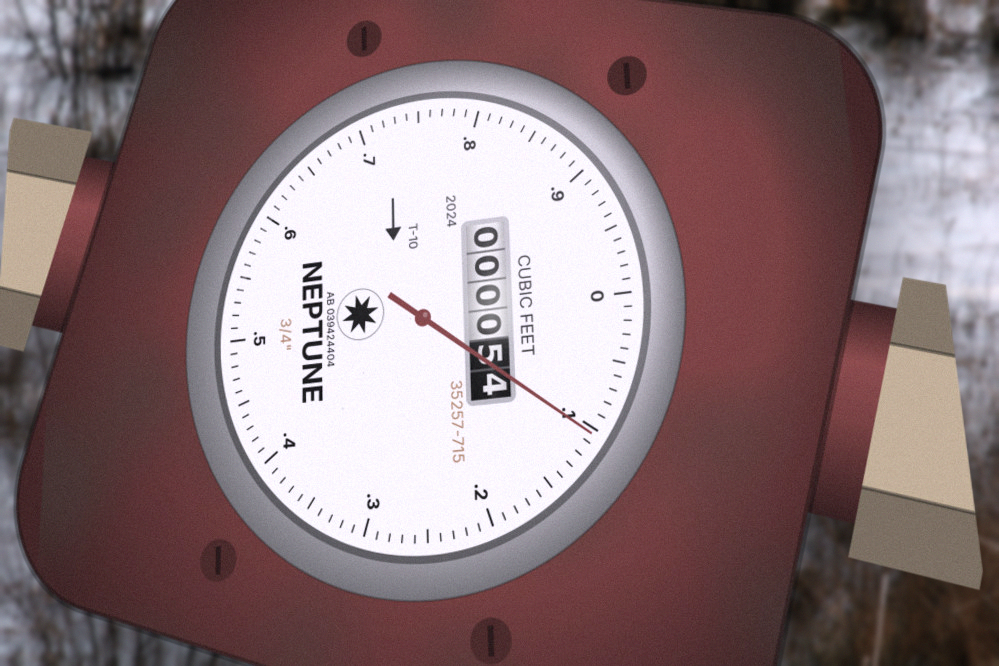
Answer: value=54.10 unit=ft³
